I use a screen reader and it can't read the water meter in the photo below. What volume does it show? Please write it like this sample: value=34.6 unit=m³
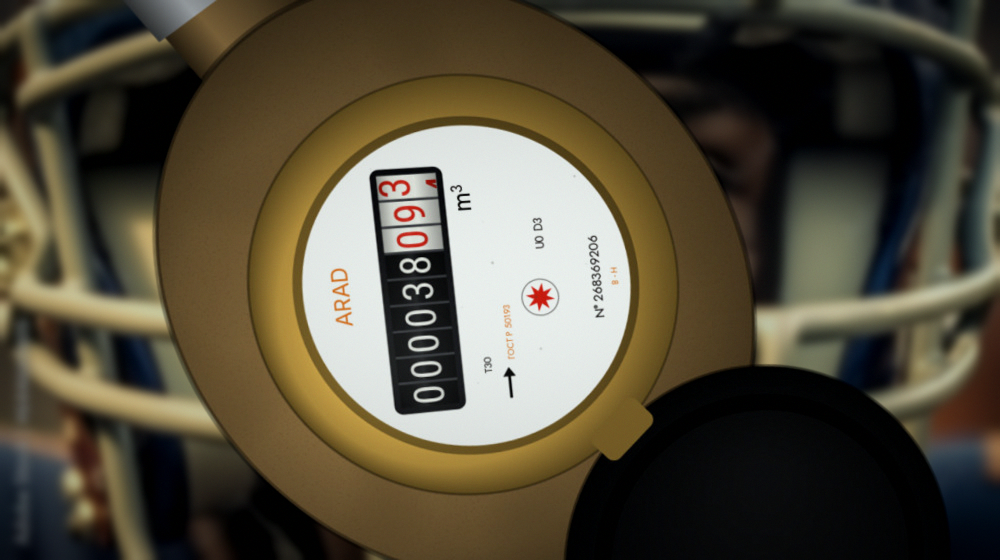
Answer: value=38.093 unit=m³
